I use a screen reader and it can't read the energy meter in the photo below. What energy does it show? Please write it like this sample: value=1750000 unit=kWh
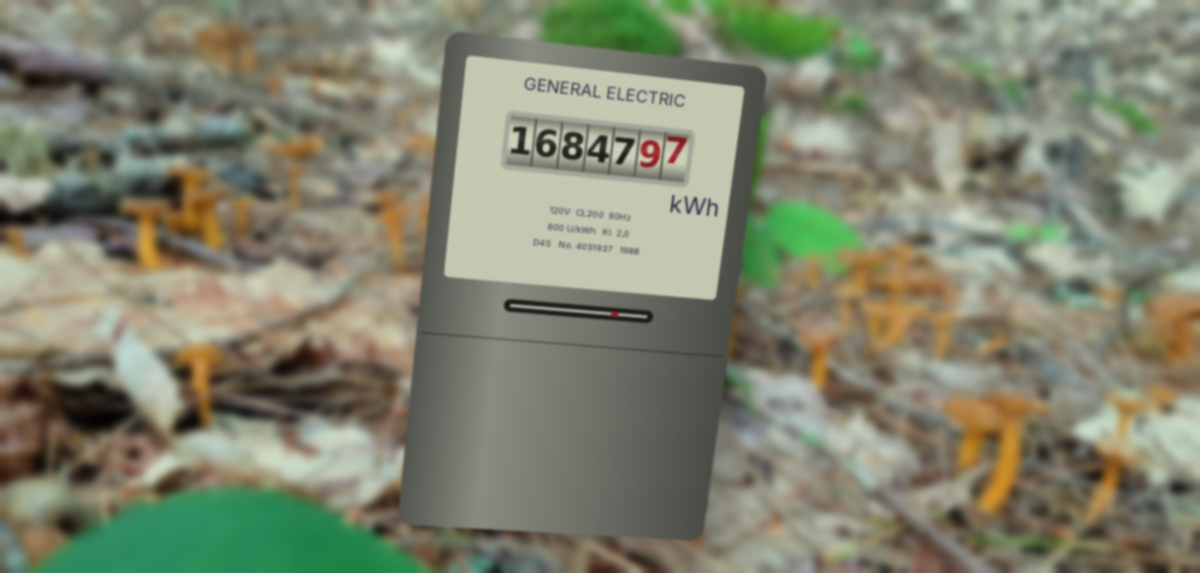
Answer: value=16847.97 unit=kWh
